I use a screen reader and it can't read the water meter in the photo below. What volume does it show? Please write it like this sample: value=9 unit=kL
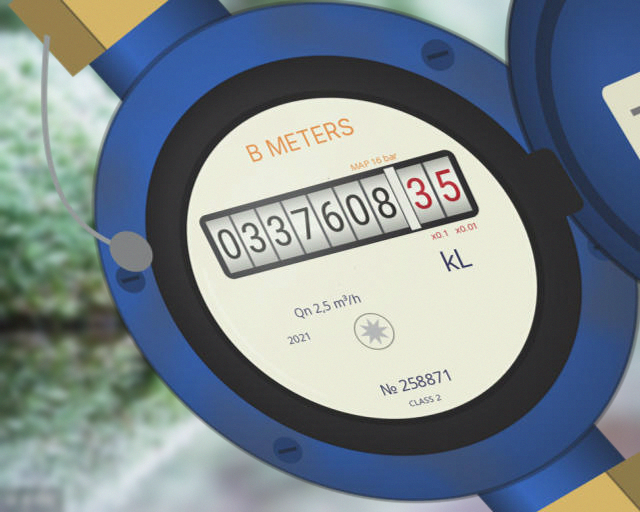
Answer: value=337608.35 unit=kL
